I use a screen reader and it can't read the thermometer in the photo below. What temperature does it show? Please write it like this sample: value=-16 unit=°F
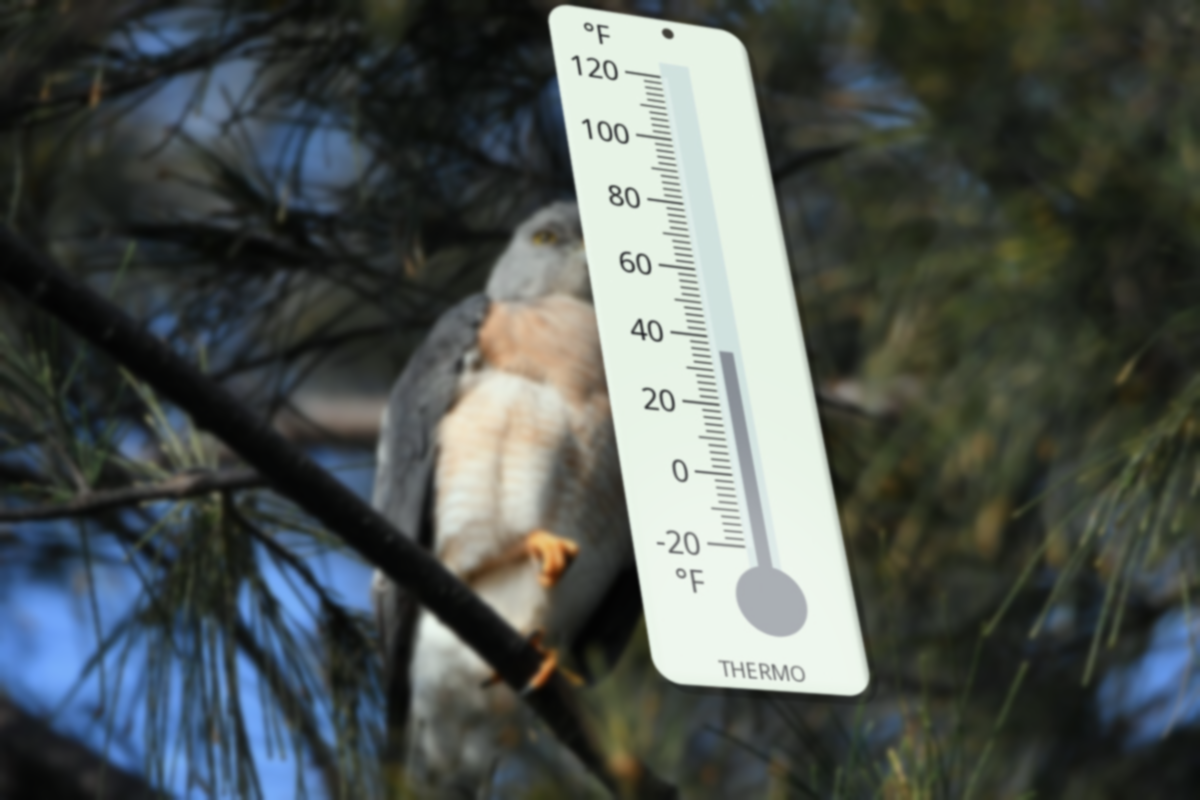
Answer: value=36 unit=°F
